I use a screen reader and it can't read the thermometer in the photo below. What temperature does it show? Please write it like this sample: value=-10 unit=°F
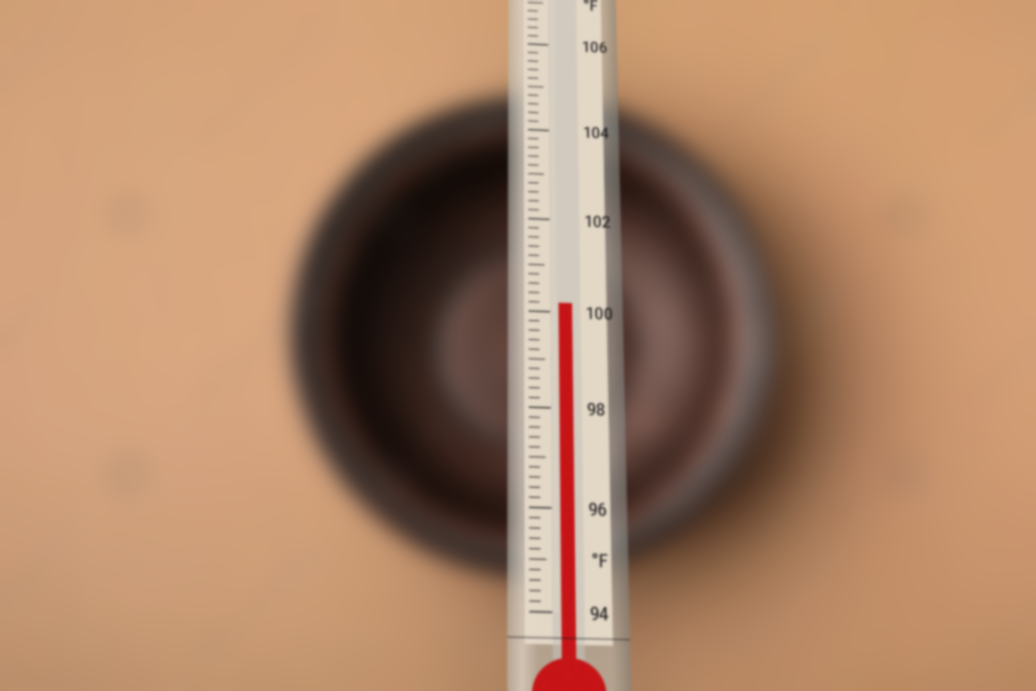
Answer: value=100.2 unit=°F
